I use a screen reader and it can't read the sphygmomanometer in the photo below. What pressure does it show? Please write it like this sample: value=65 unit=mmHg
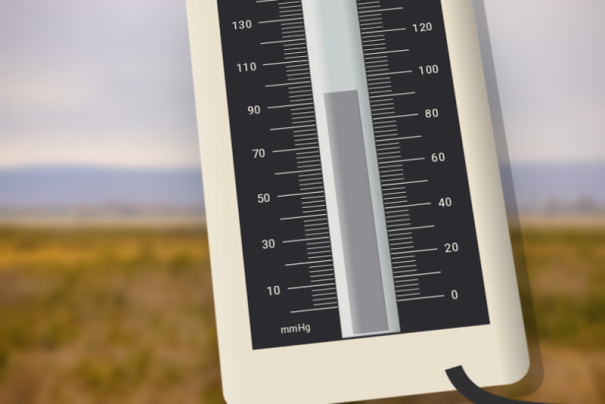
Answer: value=94 unit=mmHg
